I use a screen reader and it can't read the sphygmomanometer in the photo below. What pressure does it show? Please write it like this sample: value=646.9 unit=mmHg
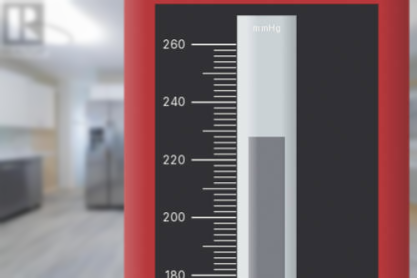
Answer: value=228 unit=mmHg
